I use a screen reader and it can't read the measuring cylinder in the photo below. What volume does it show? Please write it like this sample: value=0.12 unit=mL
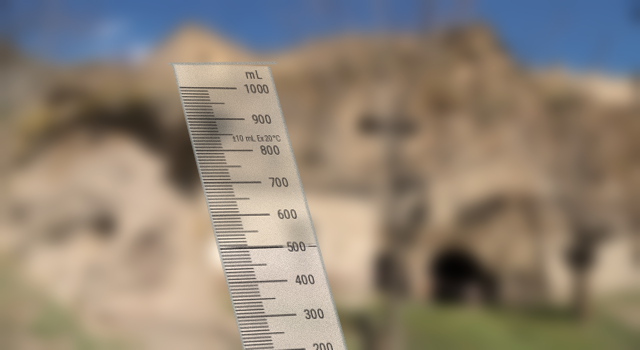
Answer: value=500 unit=mL
